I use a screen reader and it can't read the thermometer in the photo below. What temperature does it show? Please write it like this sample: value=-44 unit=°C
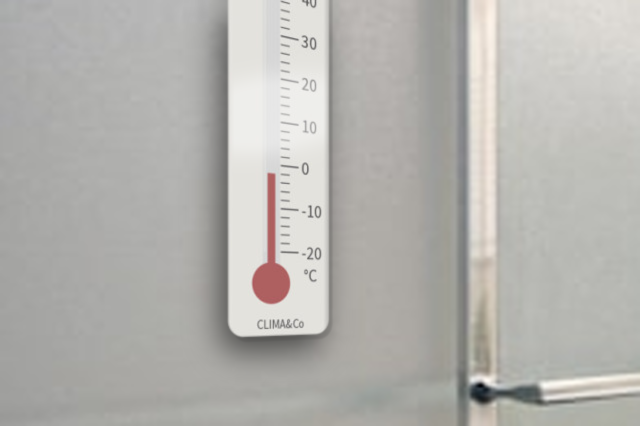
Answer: value=-2 unit=°C
